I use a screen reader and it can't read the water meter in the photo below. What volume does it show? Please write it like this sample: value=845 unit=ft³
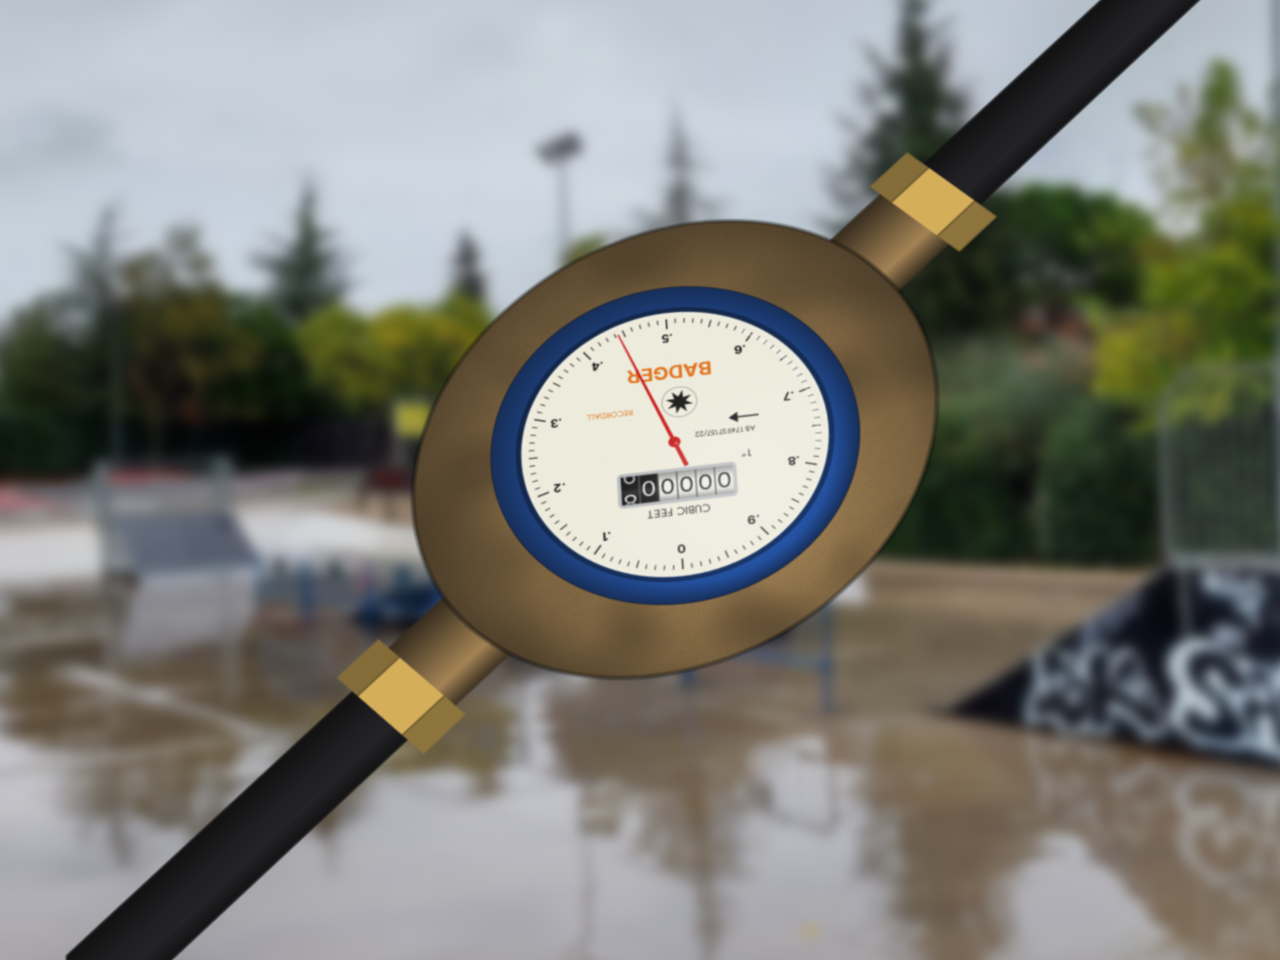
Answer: value=8.44 unit=ft³
